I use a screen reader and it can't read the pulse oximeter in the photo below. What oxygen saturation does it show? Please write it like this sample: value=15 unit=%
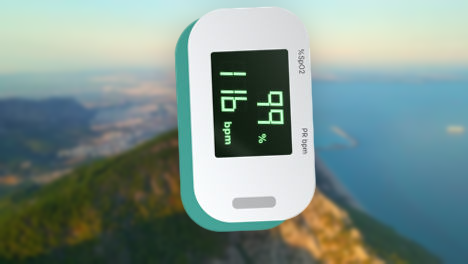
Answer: value=99 unit=%
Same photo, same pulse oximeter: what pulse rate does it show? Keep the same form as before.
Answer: value=116 unit=bpm
